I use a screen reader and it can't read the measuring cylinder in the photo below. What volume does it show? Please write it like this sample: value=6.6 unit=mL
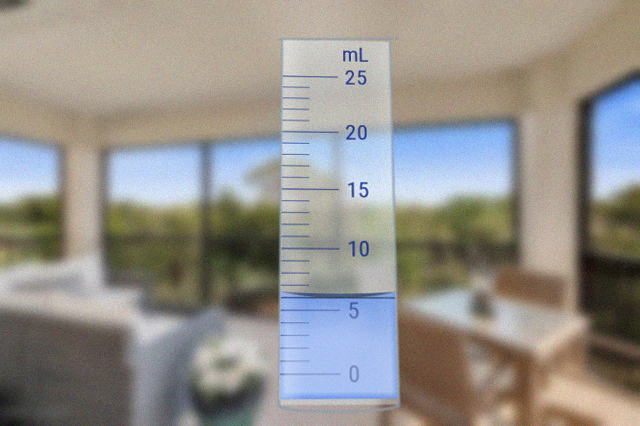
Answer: value=6 unit=mL
